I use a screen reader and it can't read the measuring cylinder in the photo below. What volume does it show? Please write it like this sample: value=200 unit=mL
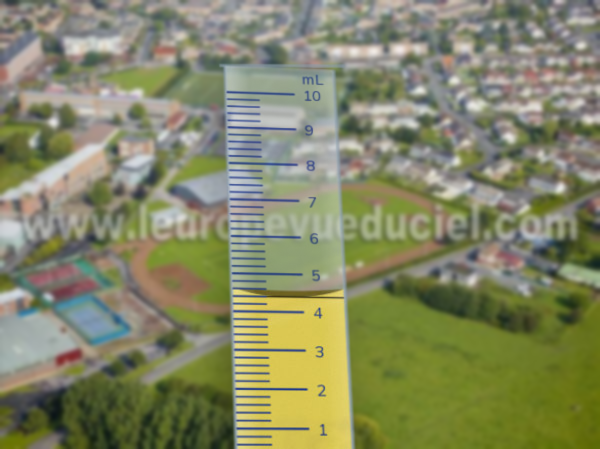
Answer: value=4.4 unit=mL
